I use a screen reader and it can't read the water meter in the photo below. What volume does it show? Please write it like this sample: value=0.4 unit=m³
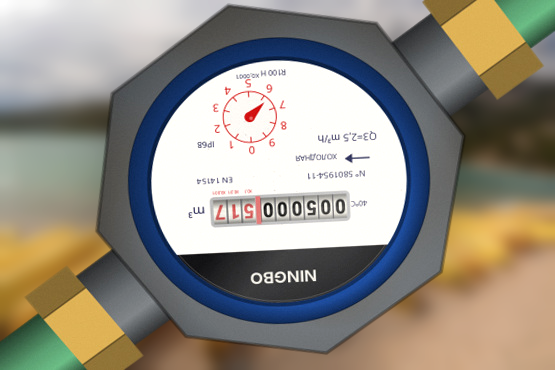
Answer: value=5000.5176 unit=m³
